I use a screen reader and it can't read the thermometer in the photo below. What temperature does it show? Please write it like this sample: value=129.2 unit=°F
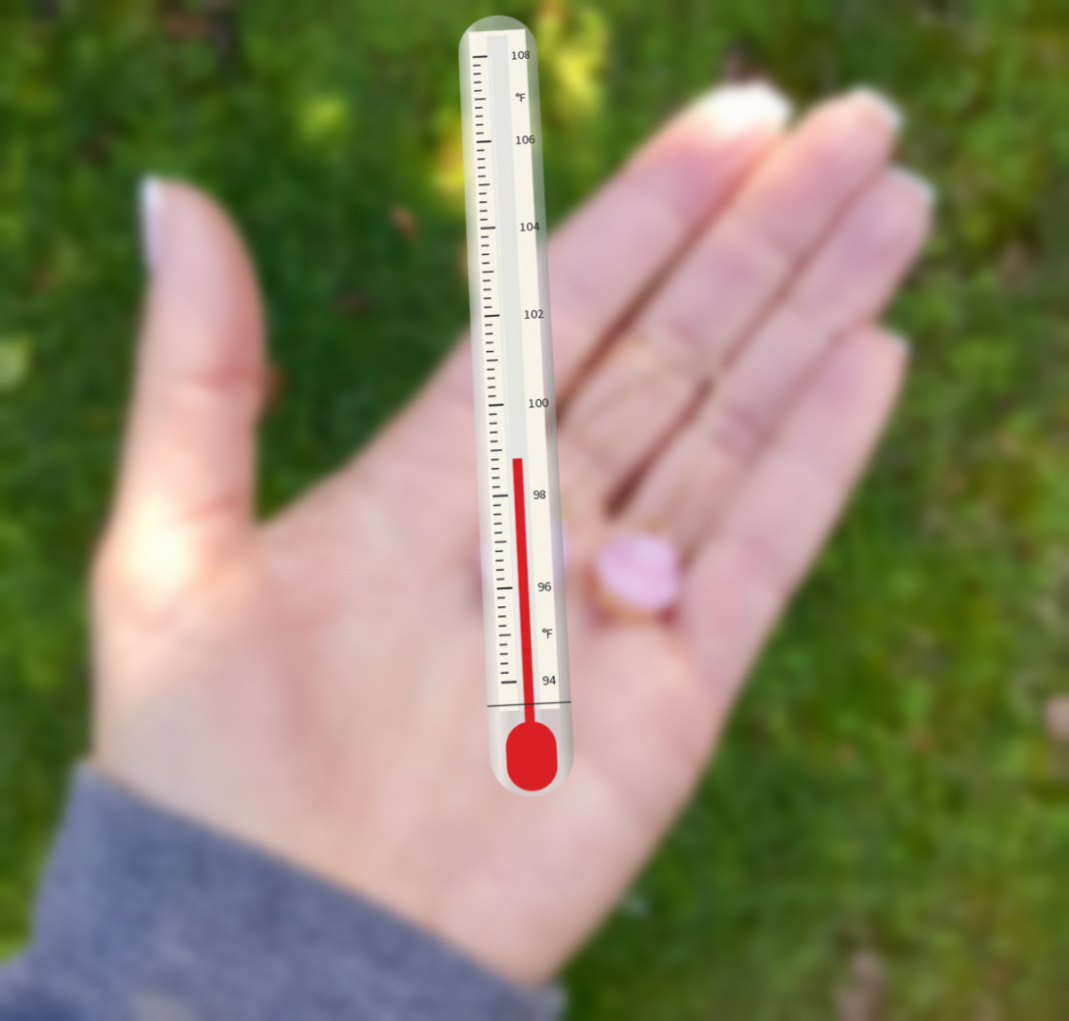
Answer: value=98.8 unit=°F
